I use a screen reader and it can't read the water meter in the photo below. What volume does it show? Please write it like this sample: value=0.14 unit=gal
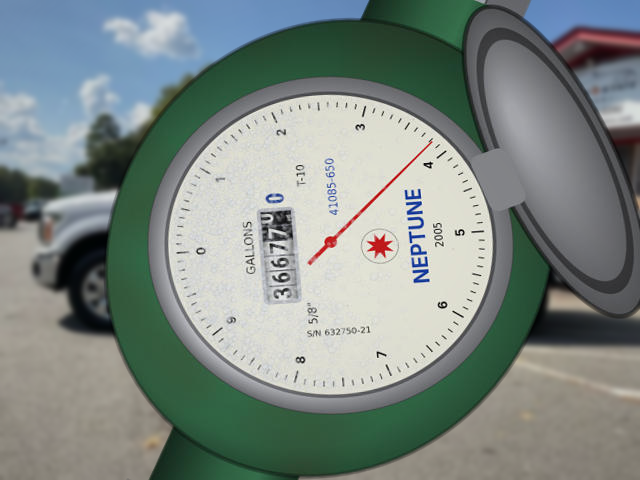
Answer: value=3667703.8 unit=gal
